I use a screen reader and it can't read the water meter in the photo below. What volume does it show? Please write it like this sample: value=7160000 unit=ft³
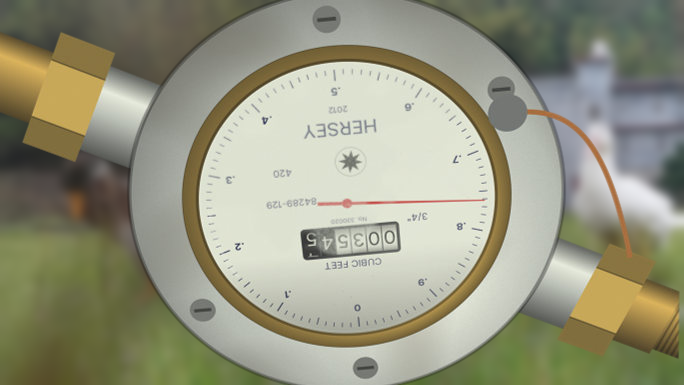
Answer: value=3544.76 unit=ft³
